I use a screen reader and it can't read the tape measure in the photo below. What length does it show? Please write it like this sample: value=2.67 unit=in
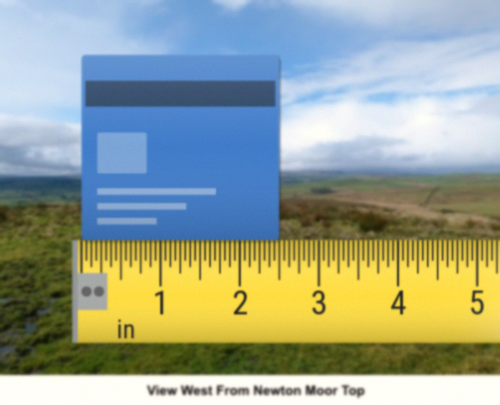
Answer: value=2.5 unit=in
